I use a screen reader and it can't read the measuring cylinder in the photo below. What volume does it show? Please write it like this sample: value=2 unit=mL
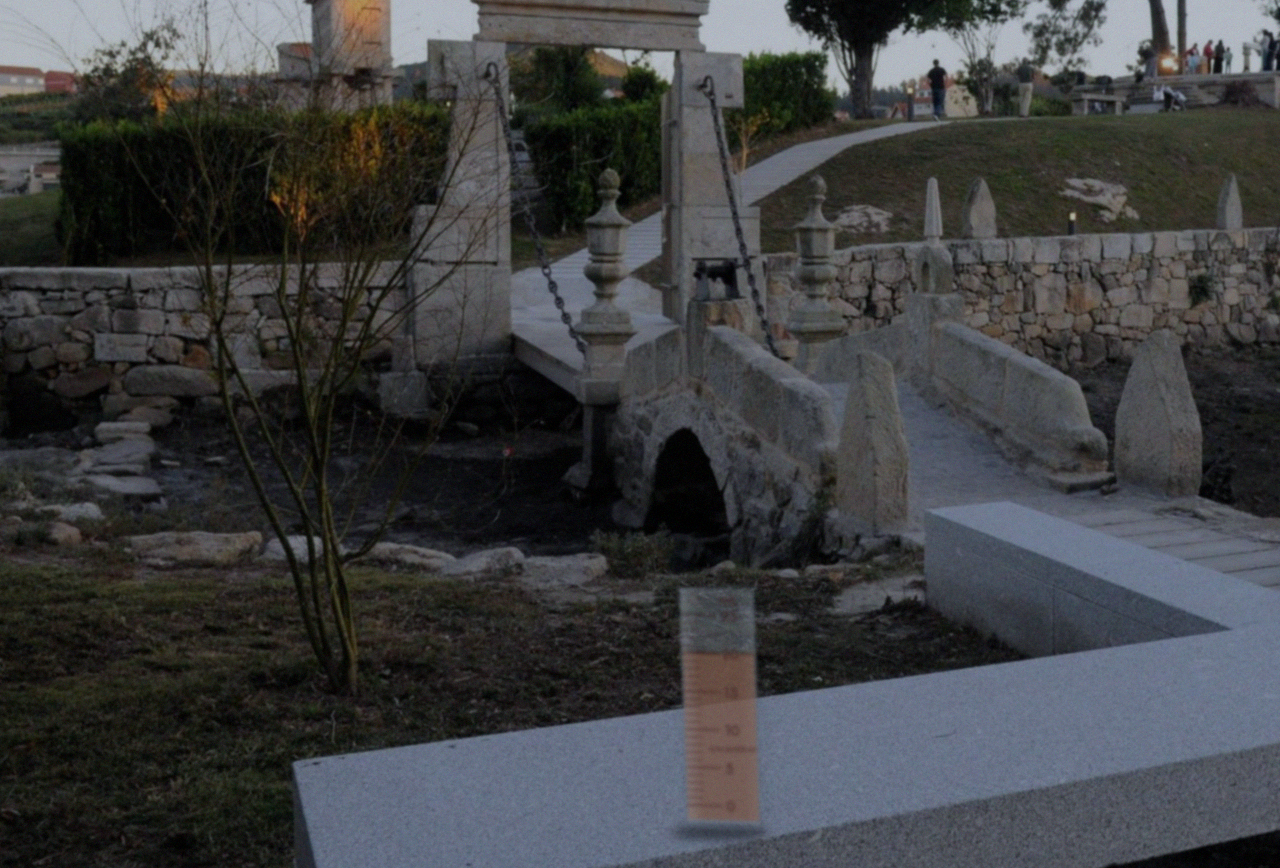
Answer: value=20 unit=mL
